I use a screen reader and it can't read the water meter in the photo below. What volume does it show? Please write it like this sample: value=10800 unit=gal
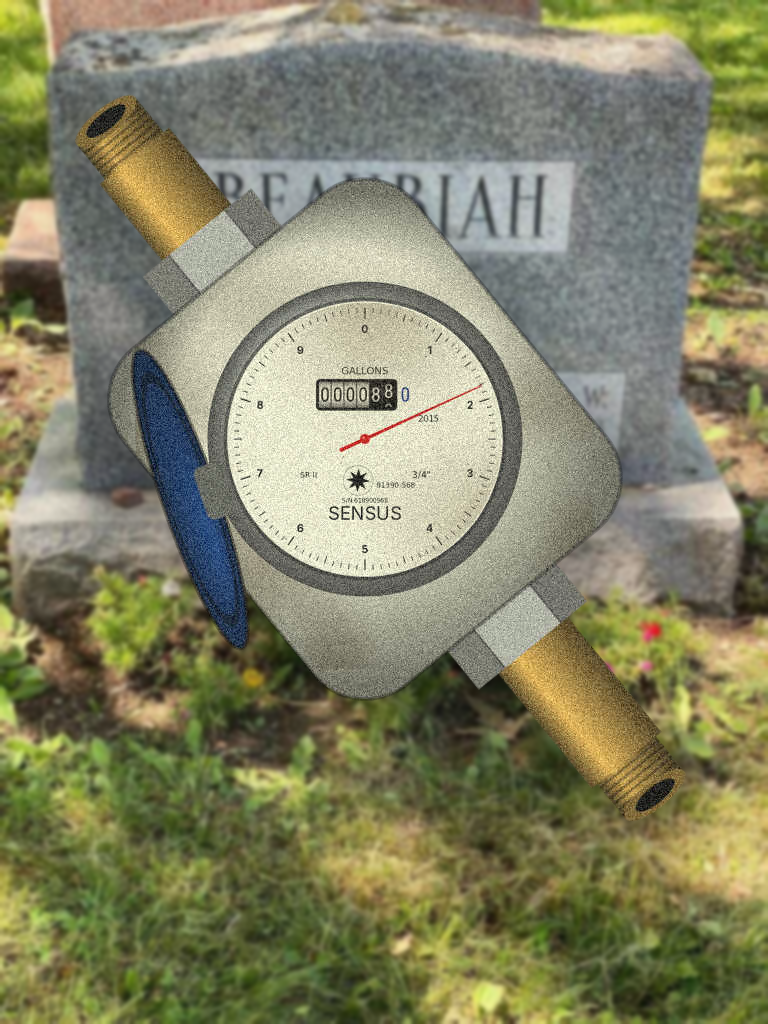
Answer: value=881.8 unit=gal
